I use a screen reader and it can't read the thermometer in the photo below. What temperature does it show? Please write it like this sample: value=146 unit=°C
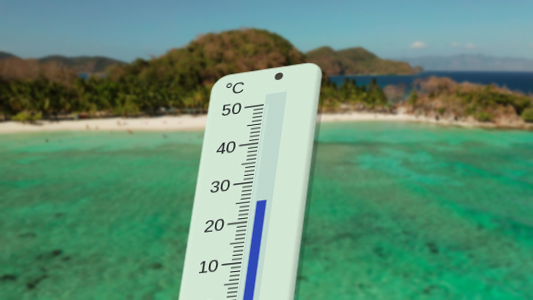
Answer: value=25 unit=°C
